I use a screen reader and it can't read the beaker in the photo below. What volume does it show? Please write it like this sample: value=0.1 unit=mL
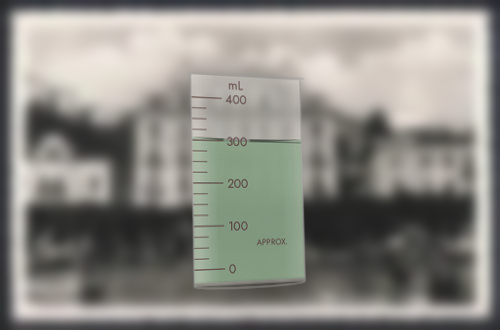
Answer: value=300 unit=mL
